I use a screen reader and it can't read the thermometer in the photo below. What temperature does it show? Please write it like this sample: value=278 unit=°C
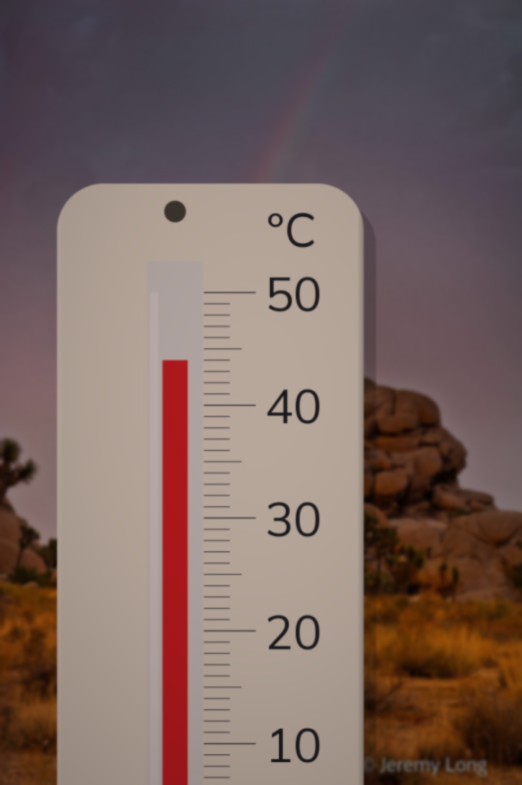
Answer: value=44 unit=°C
